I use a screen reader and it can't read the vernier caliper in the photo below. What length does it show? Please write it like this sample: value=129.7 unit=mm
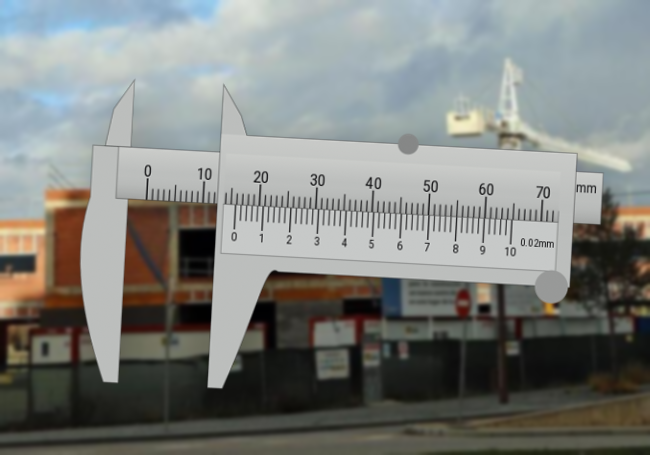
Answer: value=15.8 unit=mm
